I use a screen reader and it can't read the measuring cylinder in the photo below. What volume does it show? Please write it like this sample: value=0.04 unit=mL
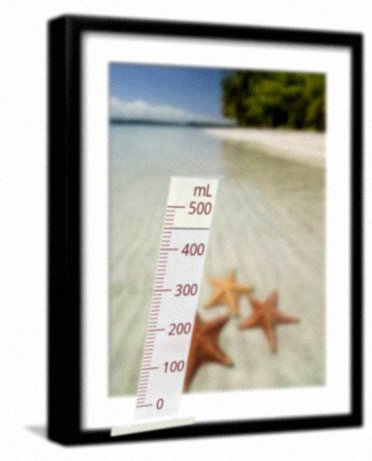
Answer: value=450 unit=mL
